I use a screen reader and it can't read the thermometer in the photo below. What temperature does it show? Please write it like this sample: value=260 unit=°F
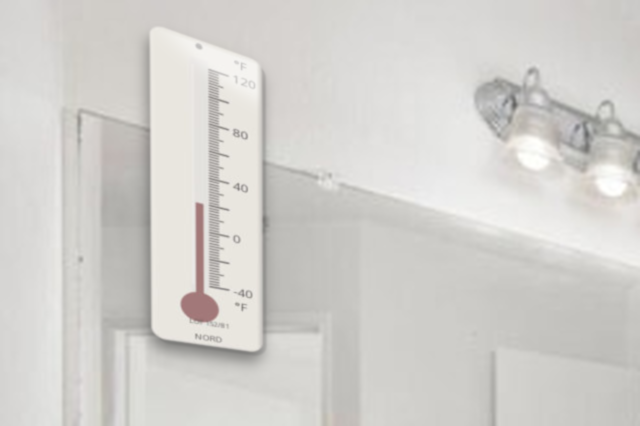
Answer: value=20 unit=°F
